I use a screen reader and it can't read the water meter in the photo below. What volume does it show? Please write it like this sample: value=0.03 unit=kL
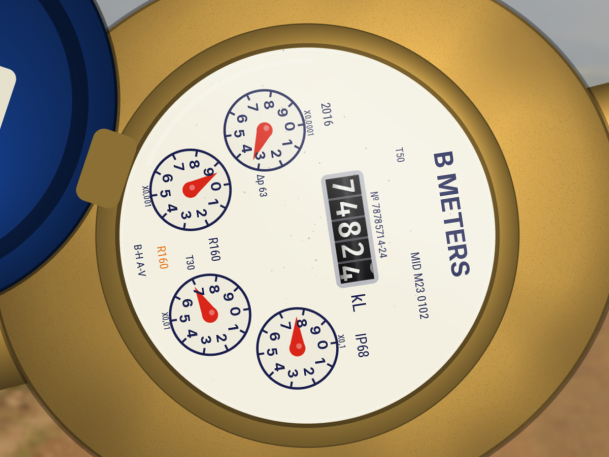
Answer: value=74823.7693 unit=kL
